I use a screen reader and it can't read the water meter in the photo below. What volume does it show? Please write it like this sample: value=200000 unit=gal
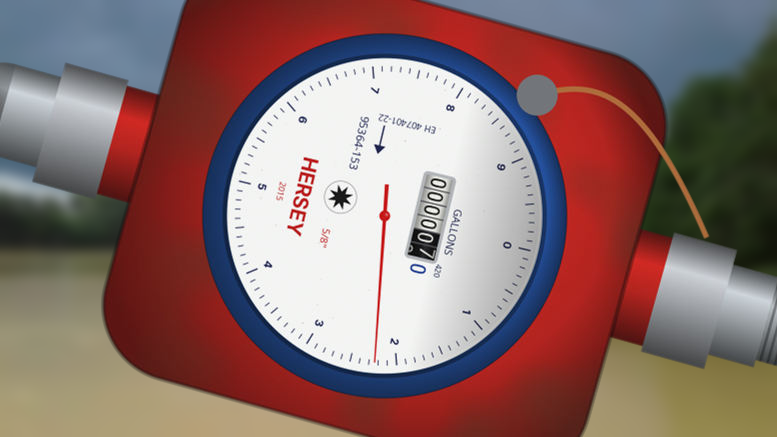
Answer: value=72.2 unit=gal
